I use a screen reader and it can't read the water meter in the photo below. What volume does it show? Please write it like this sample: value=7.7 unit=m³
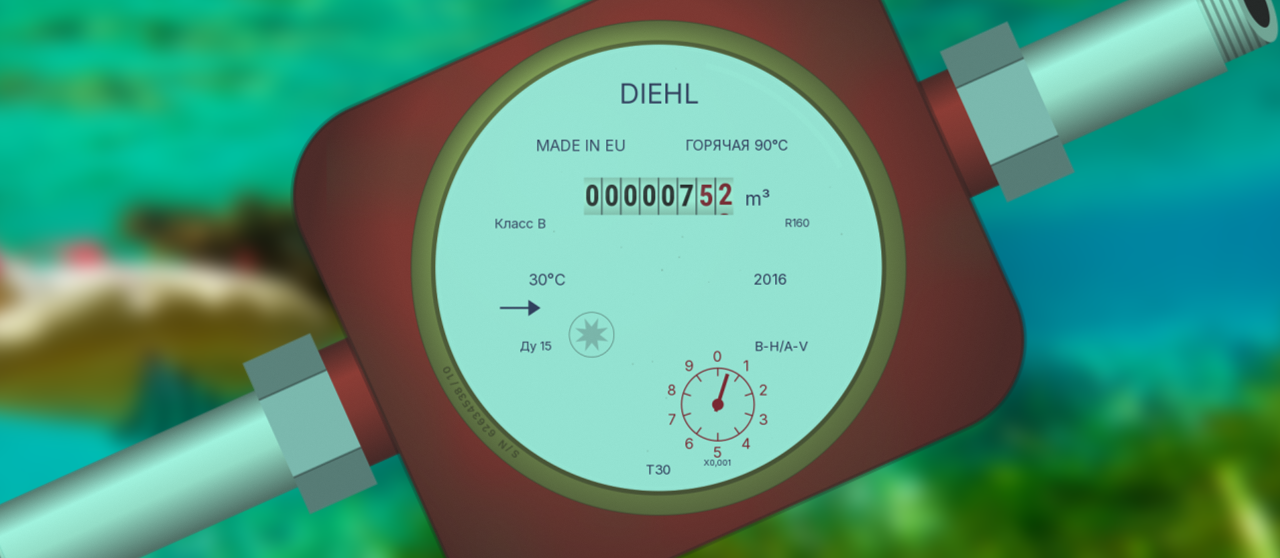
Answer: value=7.520 unit=m³
